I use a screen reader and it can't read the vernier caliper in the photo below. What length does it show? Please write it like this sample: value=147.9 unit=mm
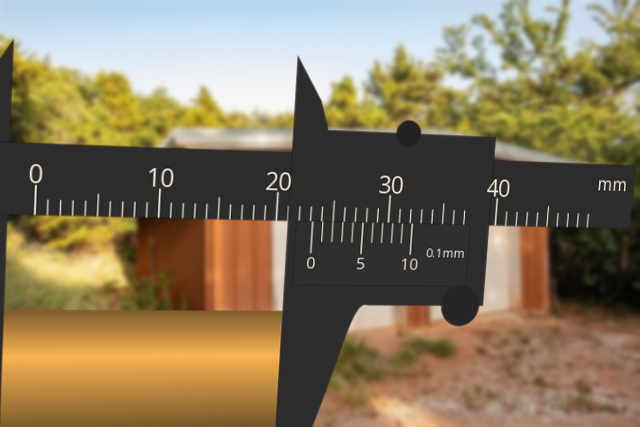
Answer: value=23.2 unit=mm
